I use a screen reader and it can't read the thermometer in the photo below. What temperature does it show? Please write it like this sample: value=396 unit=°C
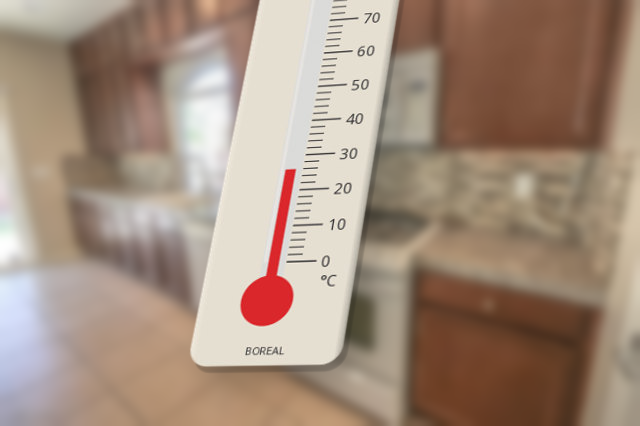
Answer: value=26 unit=°C
